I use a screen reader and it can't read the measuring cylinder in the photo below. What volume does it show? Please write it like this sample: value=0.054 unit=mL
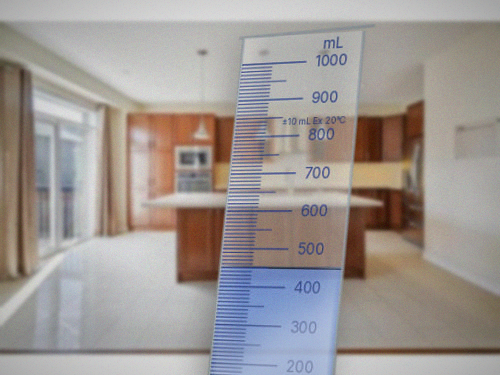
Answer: value=450 unit=mL
